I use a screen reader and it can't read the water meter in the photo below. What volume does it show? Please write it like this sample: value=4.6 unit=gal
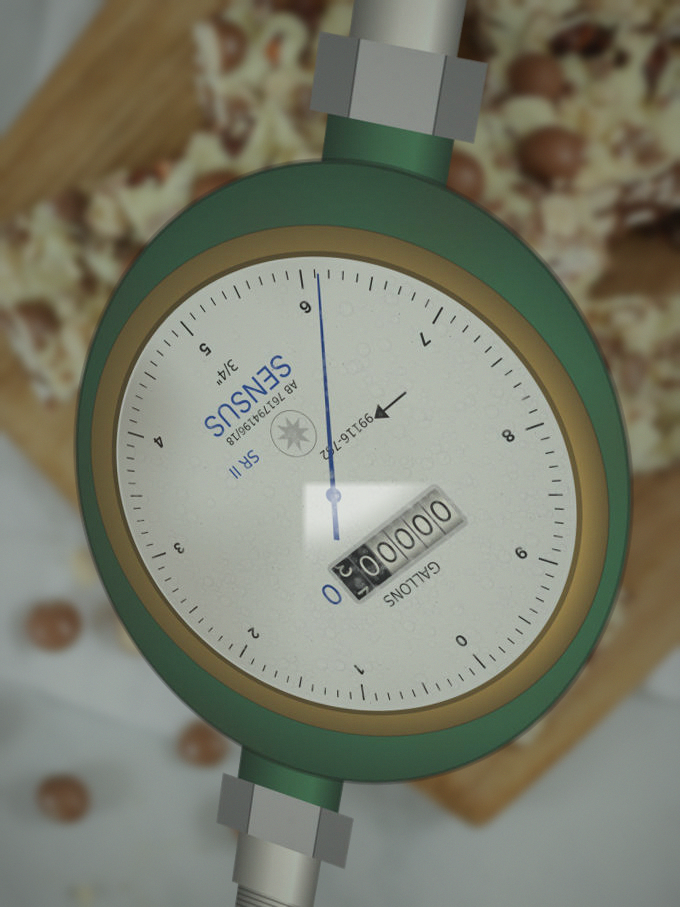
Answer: value=26.1 unit=gal
